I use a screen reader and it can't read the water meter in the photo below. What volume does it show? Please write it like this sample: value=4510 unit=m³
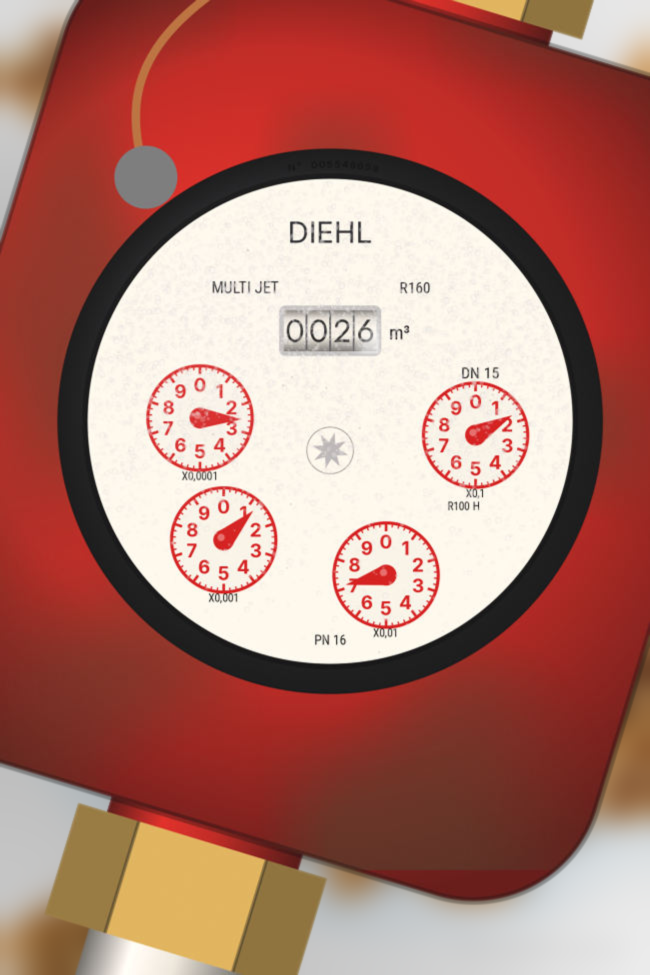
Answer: value=26.1712 unit=m³
